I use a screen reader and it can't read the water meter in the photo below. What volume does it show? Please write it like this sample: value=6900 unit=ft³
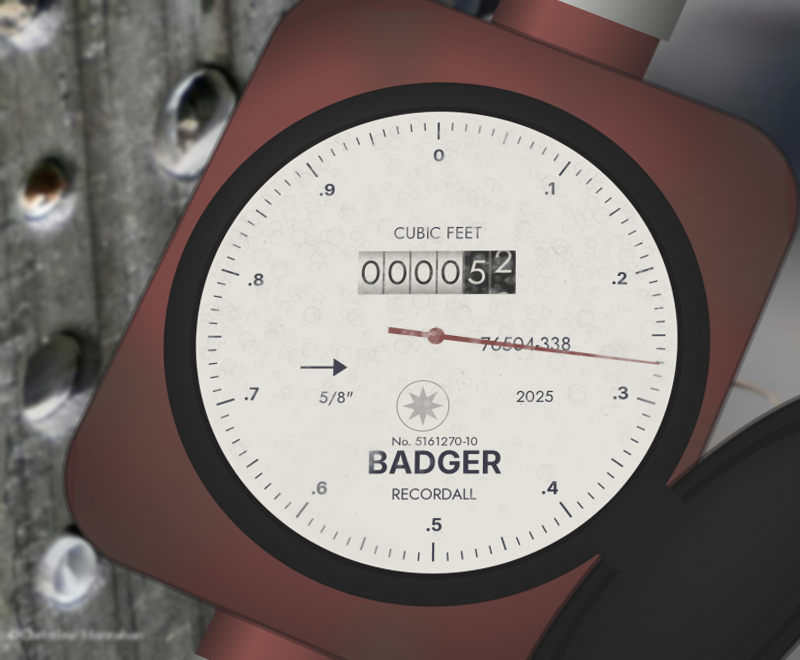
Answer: value=52.27 unit=ft³
